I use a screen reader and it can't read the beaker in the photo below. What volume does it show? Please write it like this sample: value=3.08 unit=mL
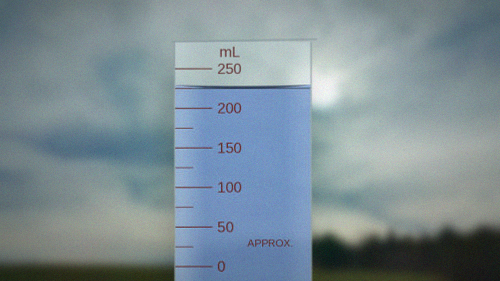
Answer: value=225 unit=mL
